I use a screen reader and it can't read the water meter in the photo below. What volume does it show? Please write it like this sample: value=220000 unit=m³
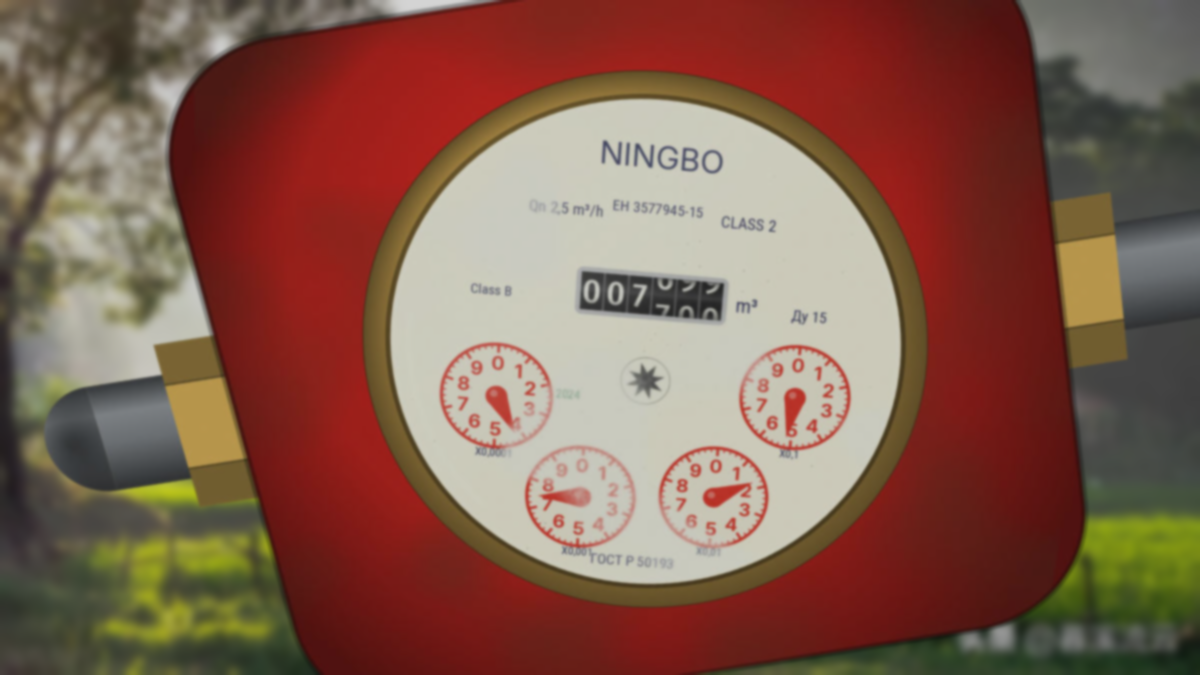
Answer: value=7699.5174 unit=m³
